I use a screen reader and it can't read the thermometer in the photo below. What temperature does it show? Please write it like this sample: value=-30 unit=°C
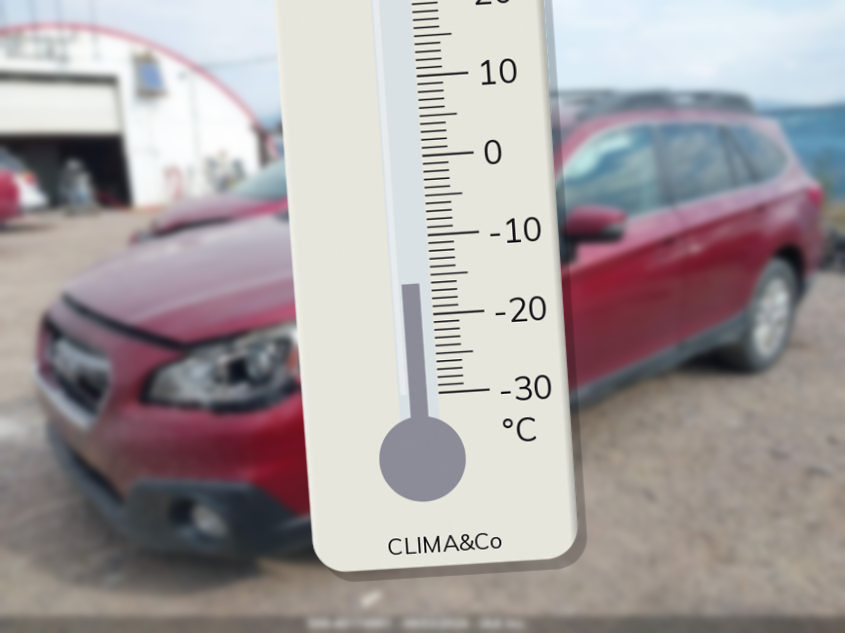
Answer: value=-16 unit=°C
